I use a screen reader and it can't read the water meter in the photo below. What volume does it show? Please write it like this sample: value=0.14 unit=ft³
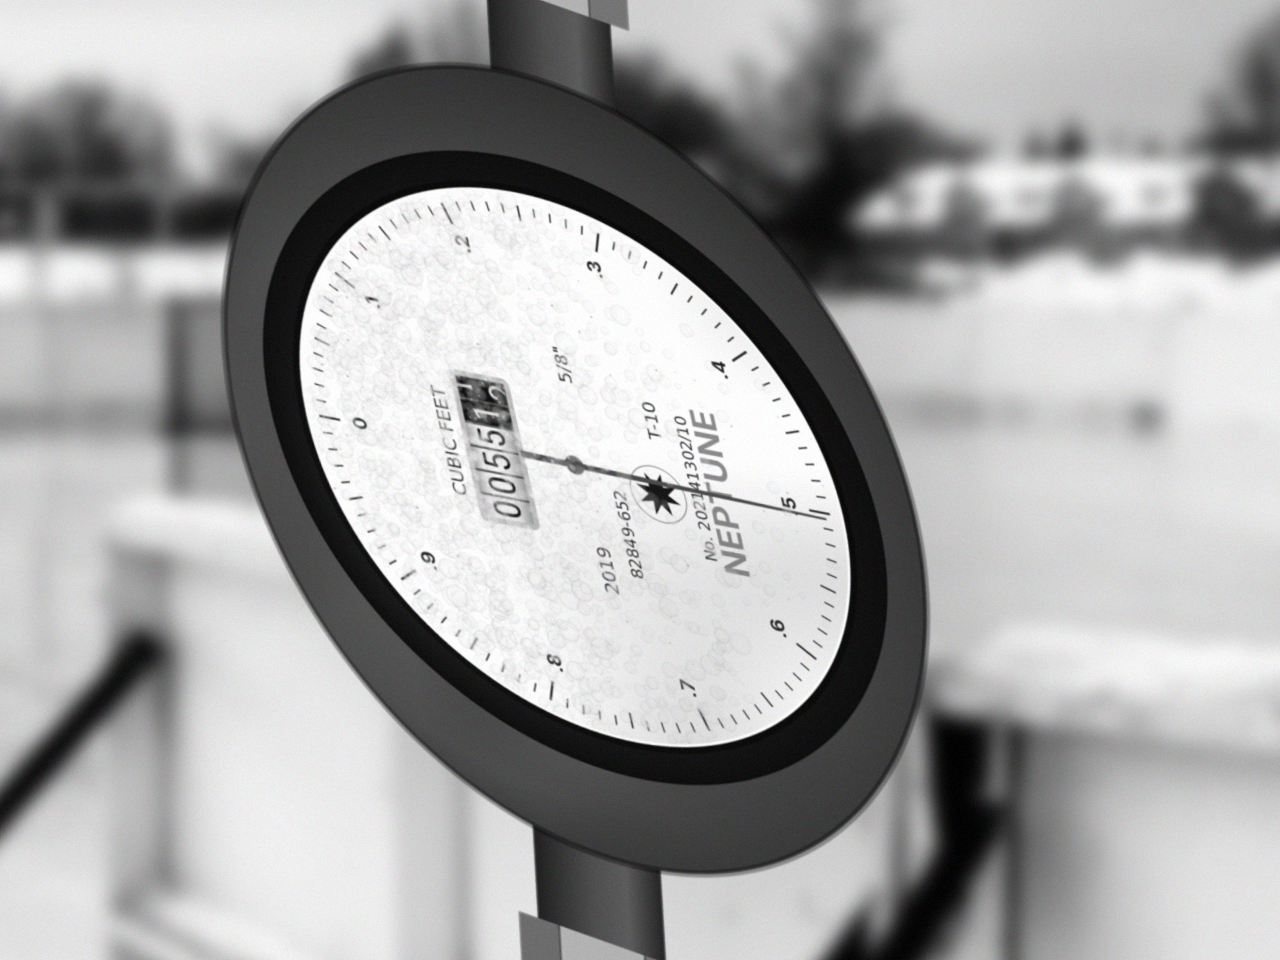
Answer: value=5511.50 unit=ft³
